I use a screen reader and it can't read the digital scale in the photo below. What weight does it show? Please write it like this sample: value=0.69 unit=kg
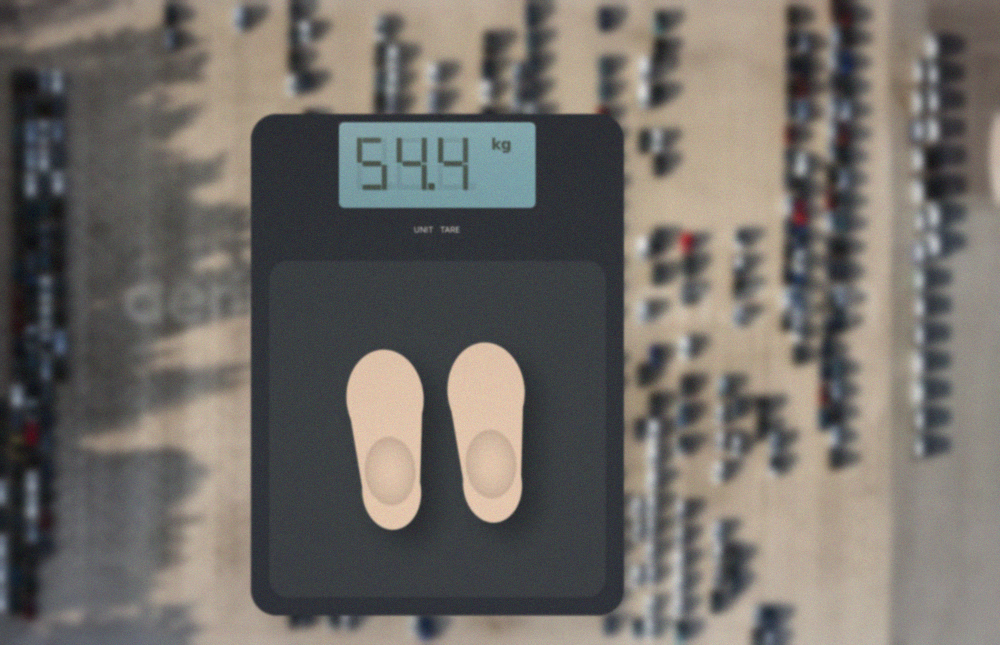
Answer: value=54.4 unit=kg
